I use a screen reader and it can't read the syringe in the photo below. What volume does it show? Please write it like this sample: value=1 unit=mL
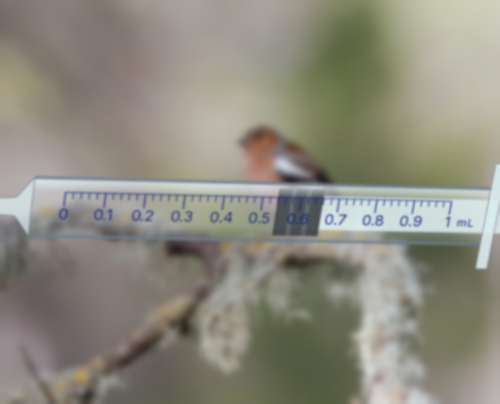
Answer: value=0.54 unit=mL
